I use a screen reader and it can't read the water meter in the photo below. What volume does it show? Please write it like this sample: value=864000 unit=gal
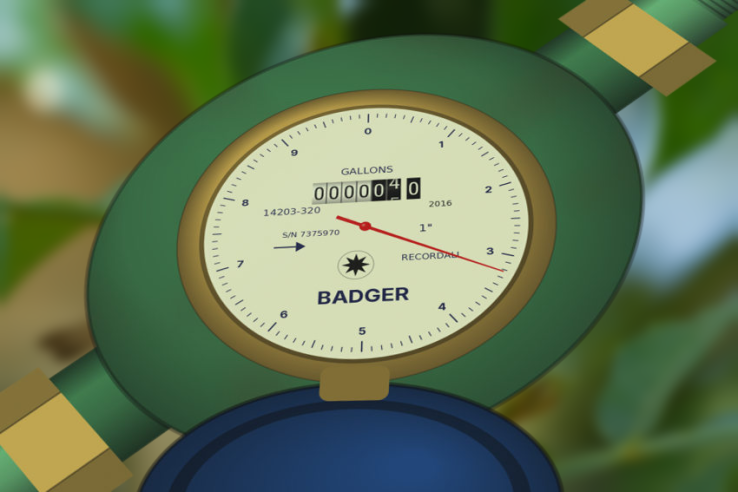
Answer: value=43.2 unit=gal
